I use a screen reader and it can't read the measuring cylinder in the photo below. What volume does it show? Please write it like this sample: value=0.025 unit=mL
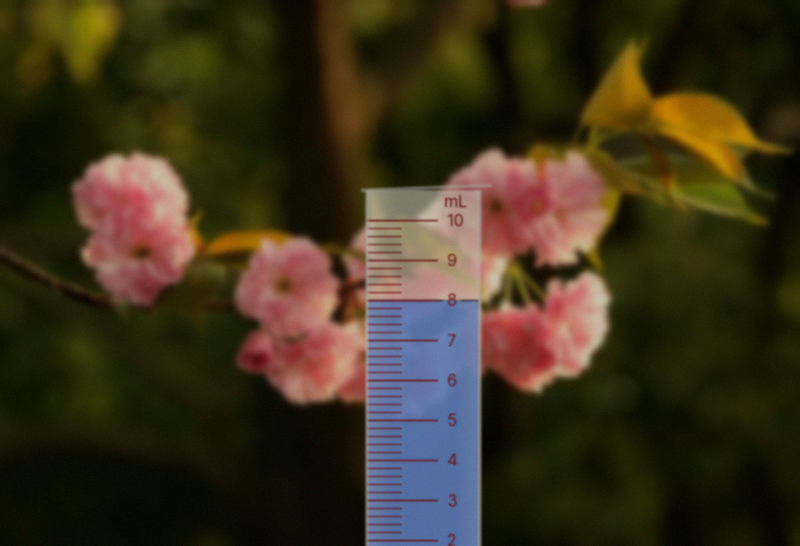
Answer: value=8 unit=mL
